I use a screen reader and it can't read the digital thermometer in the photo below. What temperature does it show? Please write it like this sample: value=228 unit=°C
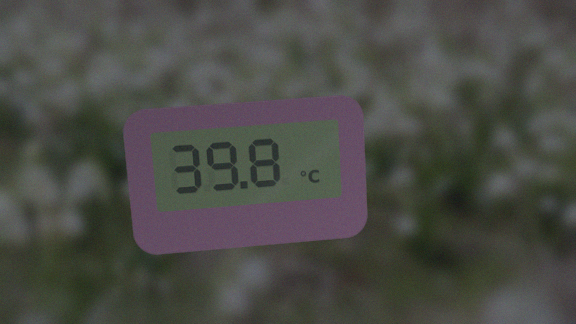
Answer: value=39.8 unit=°C
